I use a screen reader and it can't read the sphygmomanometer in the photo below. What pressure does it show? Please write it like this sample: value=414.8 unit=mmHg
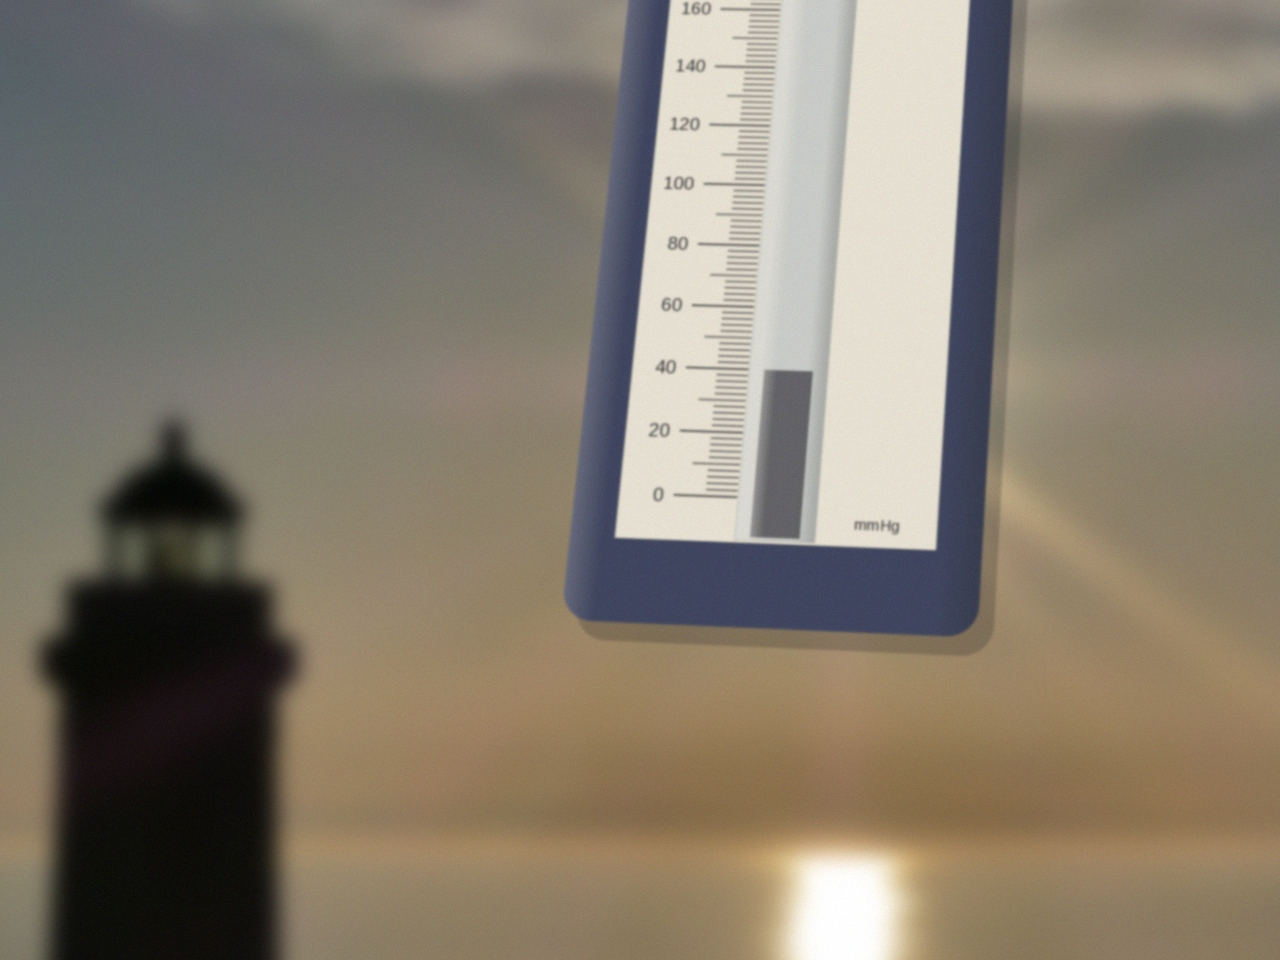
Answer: value=40 unit=mmHg
